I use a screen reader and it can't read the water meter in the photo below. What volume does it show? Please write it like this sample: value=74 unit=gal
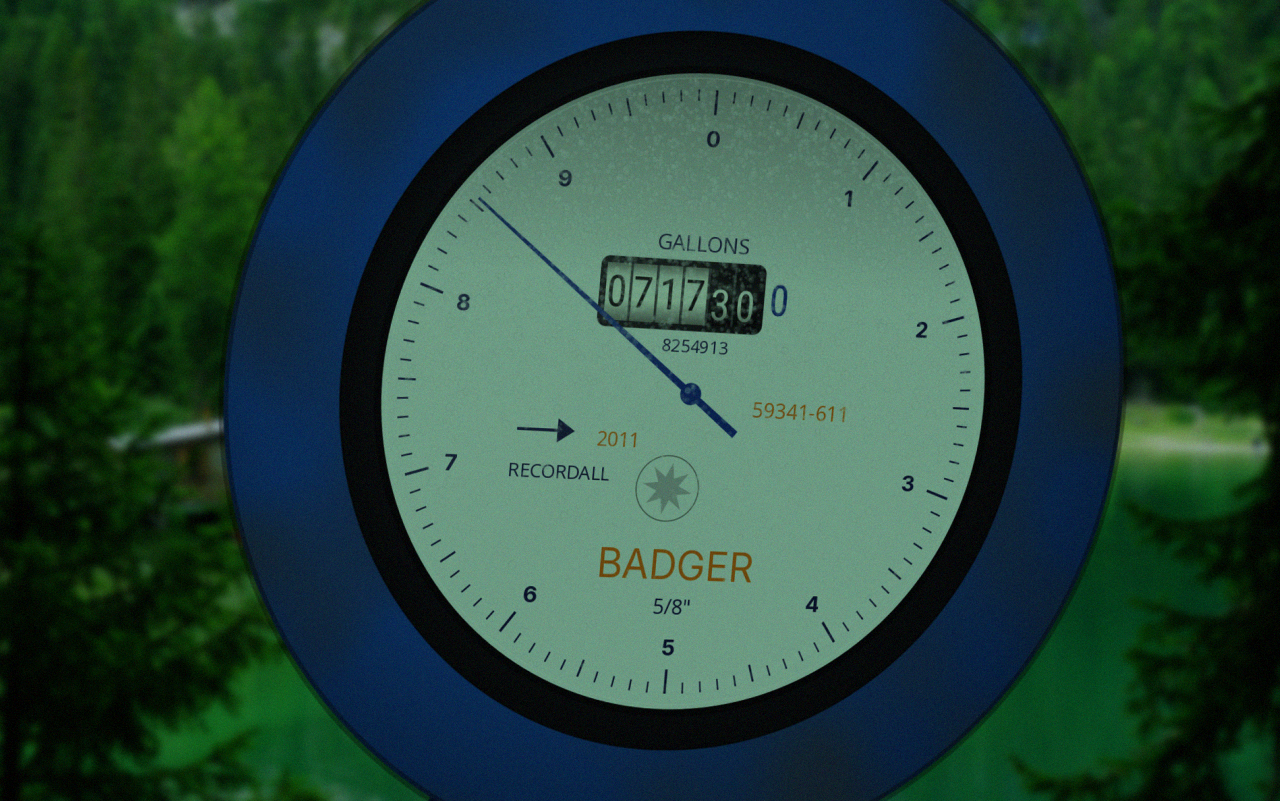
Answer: value=717298.5 unit=gal
